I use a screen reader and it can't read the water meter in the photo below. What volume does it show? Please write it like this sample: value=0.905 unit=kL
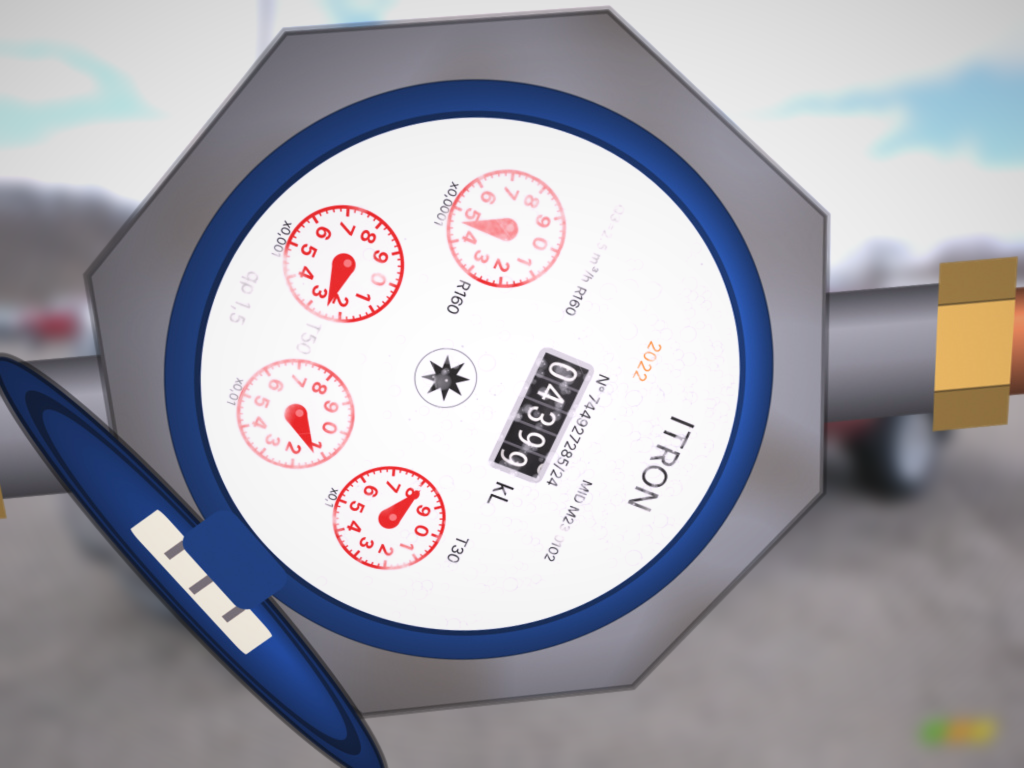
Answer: value=4398.8124 unit=kL
